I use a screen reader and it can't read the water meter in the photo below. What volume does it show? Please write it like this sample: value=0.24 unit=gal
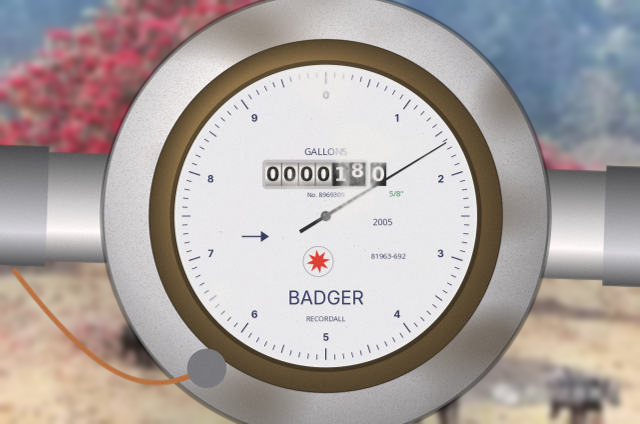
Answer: value=181.6 unit=gal
